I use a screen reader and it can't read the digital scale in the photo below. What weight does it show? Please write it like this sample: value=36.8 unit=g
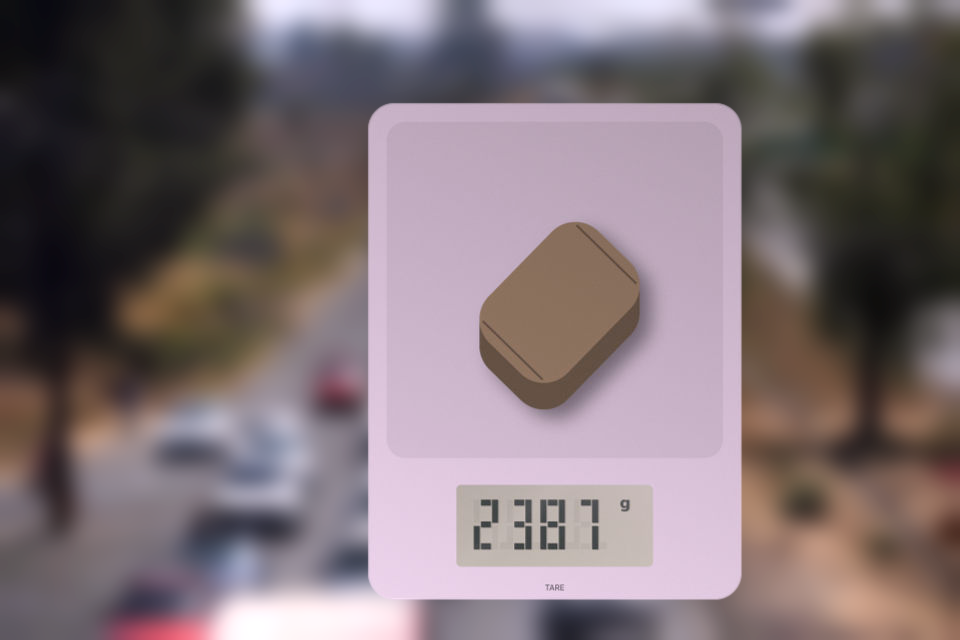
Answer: value=2387 unit=g
